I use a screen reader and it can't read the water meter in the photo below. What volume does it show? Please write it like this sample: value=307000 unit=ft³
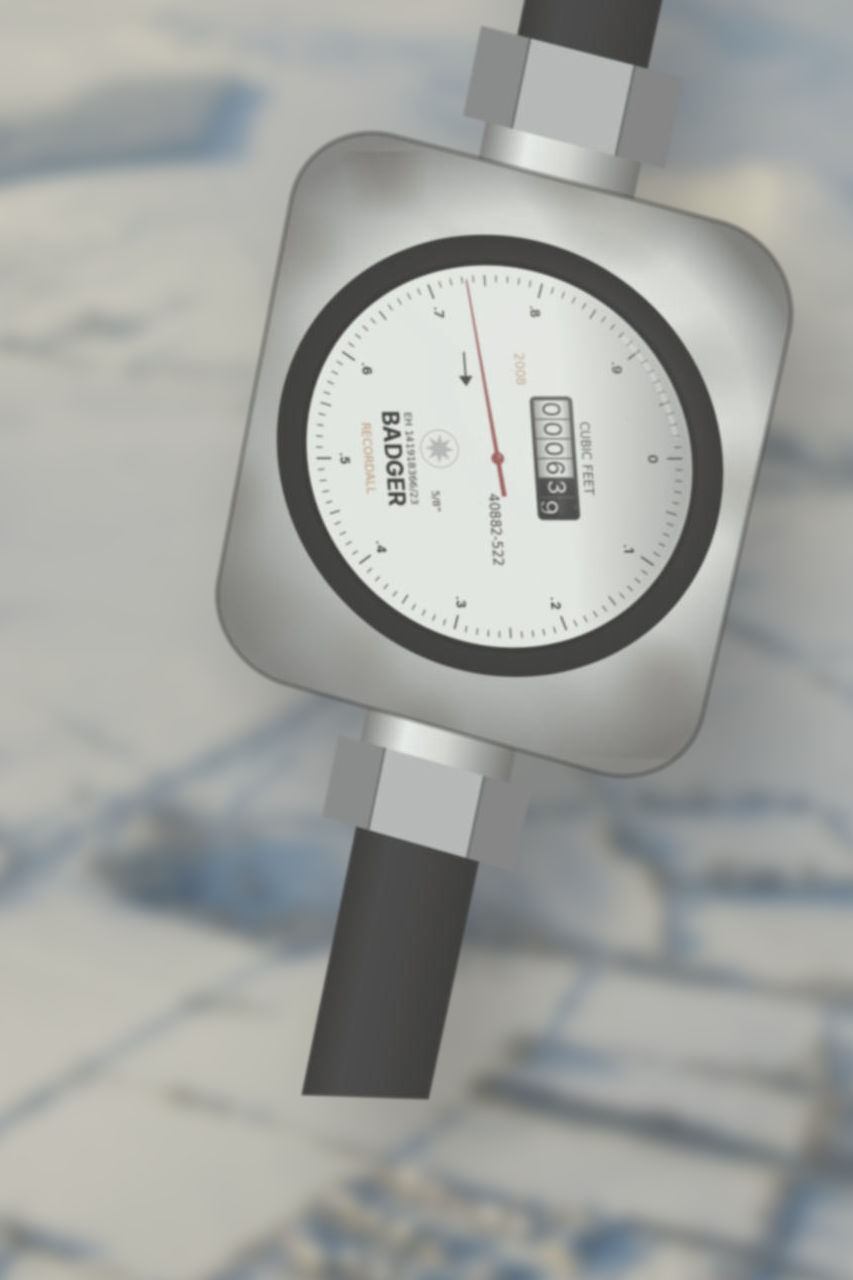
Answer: value=638.73 unit=ft³
